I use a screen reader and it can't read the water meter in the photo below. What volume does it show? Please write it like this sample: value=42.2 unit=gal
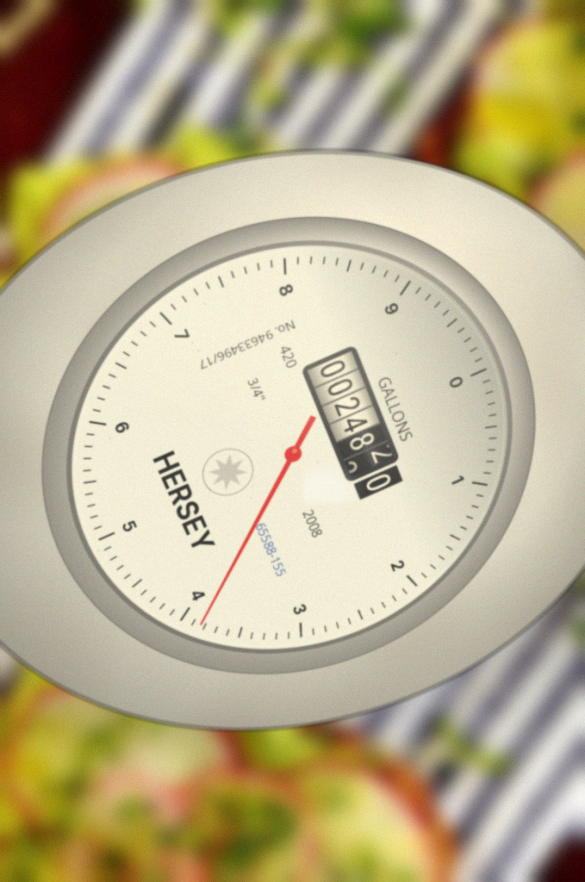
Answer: value=24823.8 unit=gal
